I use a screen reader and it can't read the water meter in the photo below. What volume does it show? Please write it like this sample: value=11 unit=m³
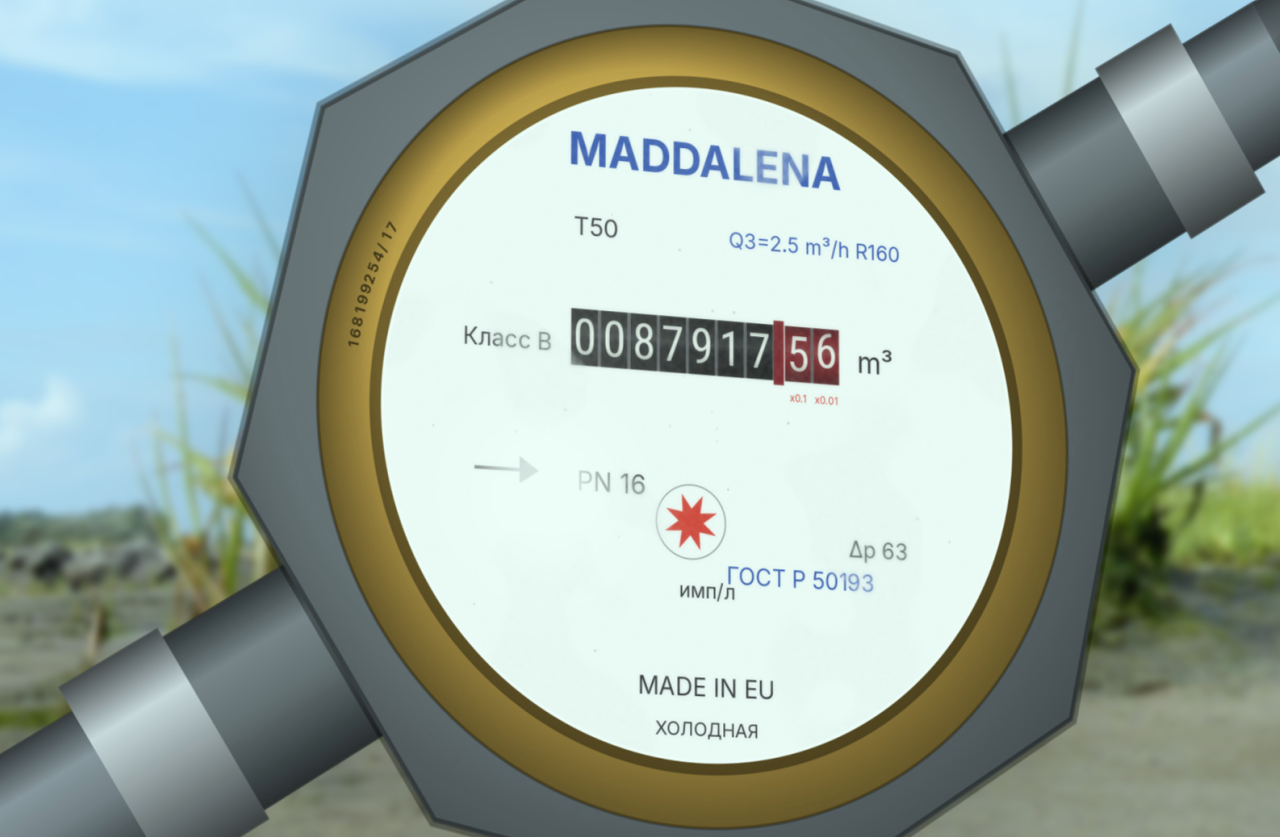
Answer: value=87917.56 unit=m³
